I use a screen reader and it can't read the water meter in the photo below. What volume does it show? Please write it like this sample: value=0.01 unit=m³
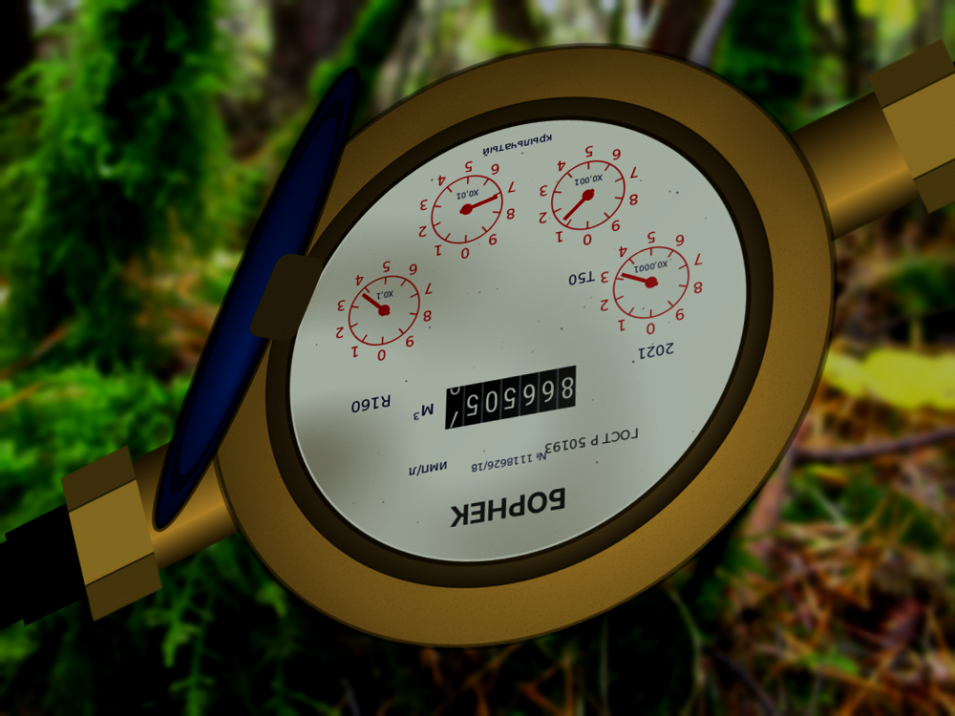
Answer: value=8665057.3713 unit=m³
